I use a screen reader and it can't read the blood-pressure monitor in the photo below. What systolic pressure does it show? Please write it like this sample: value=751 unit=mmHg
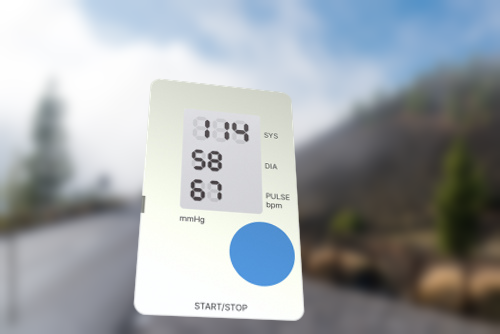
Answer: value=114 unit=mmHg
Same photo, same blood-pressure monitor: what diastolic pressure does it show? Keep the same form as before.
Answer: value=58 unit=mmHg
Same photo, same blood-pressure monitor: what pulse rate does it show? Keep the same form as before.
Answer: value=67 unit=bpm
